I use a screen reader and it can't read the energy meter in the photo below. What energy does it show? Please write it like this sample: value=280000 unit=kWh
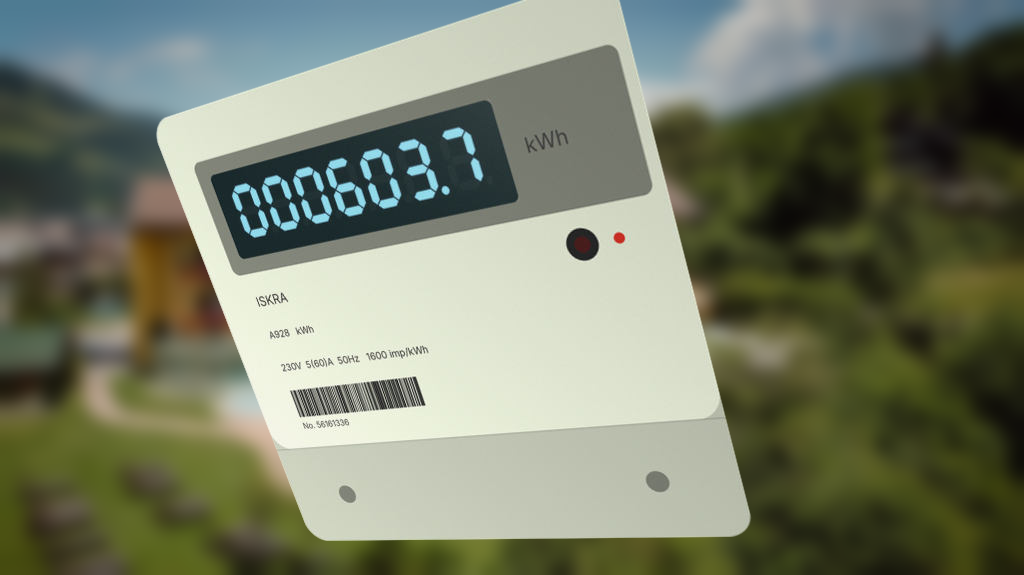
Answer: value=603.7 unit=kWh
